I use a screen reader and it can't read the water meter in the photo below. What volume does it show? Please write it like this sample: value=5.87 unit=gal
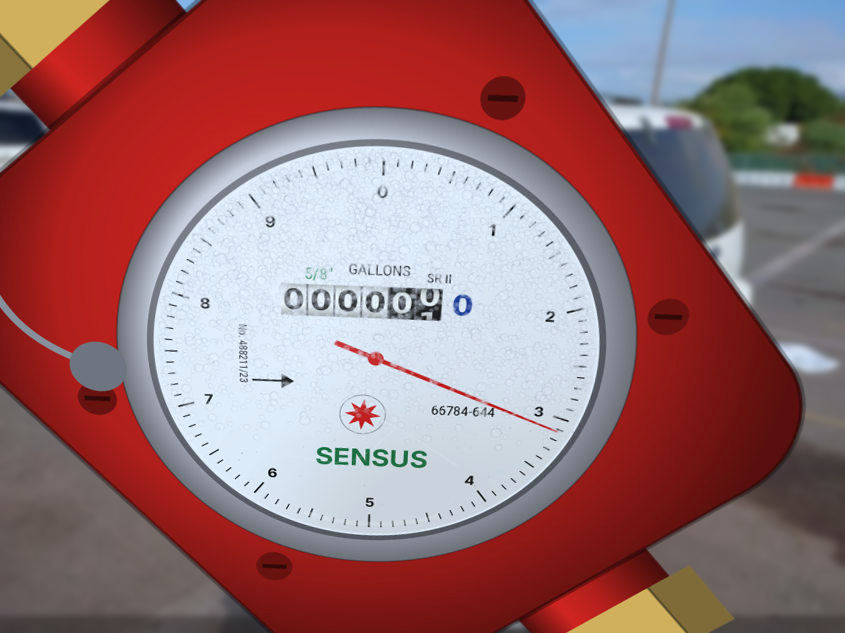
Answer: value=3.1 unit=gal
